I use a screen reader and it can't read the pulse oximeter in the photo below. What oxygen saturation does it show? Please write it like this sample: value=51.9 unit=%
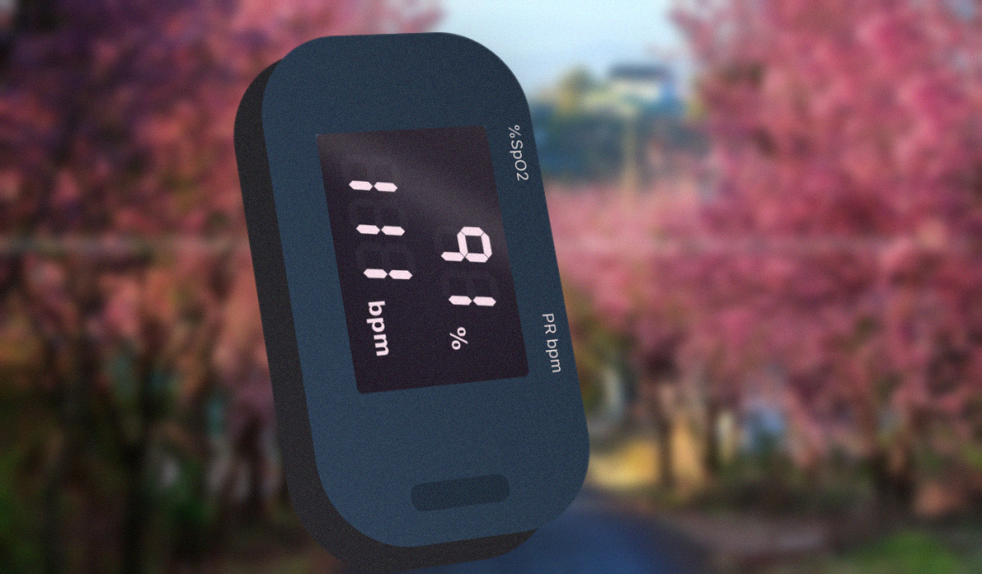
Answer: value=91 unit=%
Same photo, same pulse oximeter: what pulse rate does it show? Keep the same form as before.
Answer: value=111 unit=bpm
